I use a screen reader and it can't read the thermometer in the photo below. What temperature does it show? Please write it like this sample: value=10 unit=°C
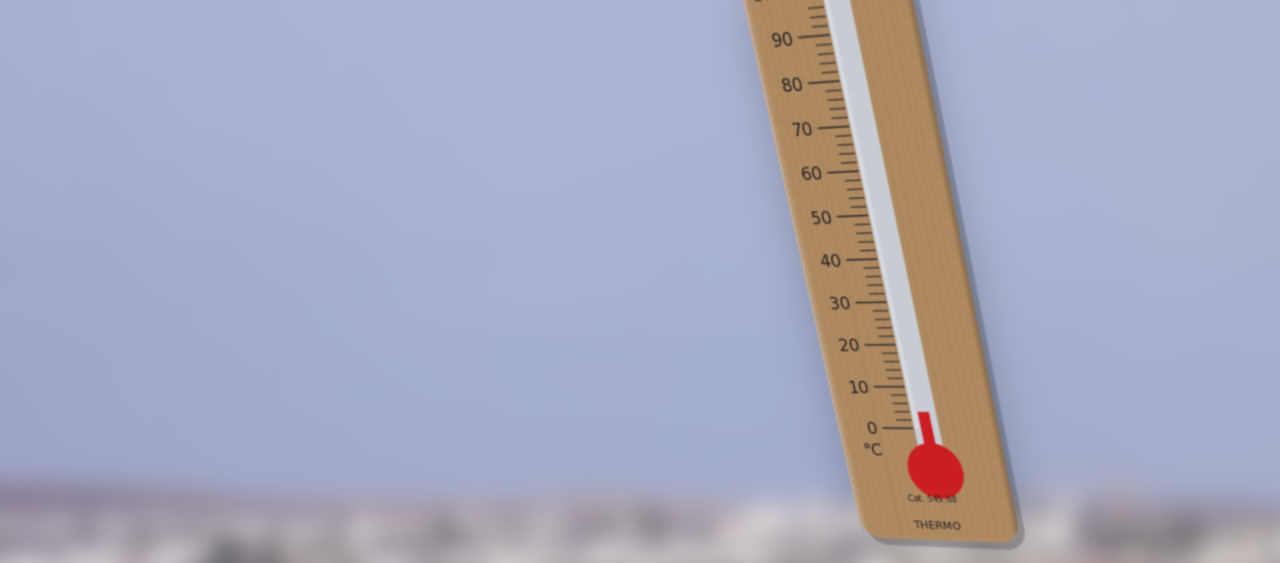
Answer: value=4 unit=°C
